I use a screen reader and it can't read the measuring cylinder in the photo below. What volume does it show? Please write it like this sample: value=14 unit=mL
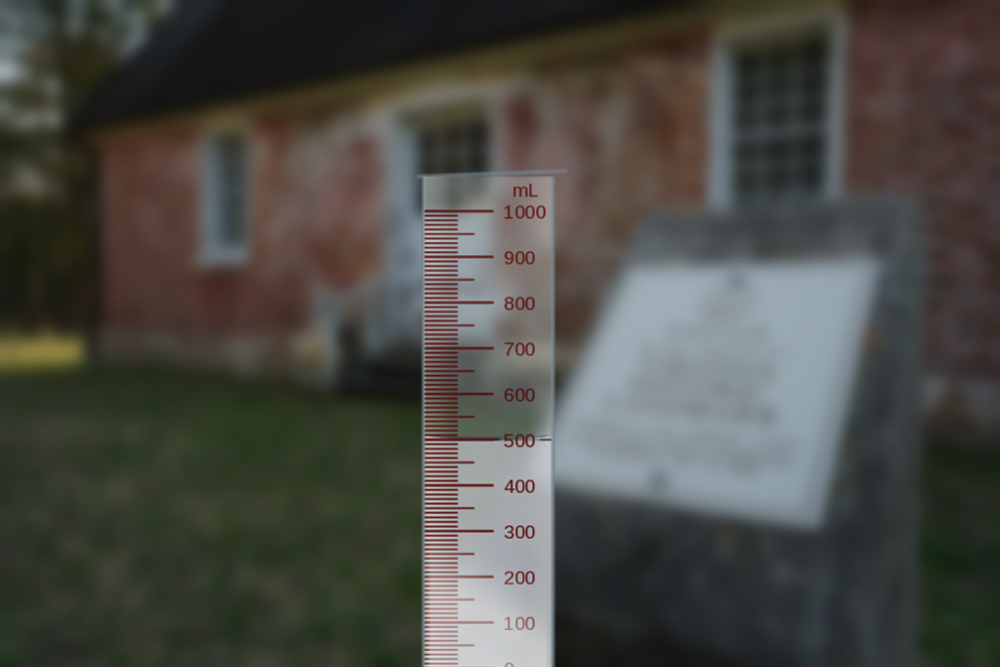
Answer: value=500 unit=mL
